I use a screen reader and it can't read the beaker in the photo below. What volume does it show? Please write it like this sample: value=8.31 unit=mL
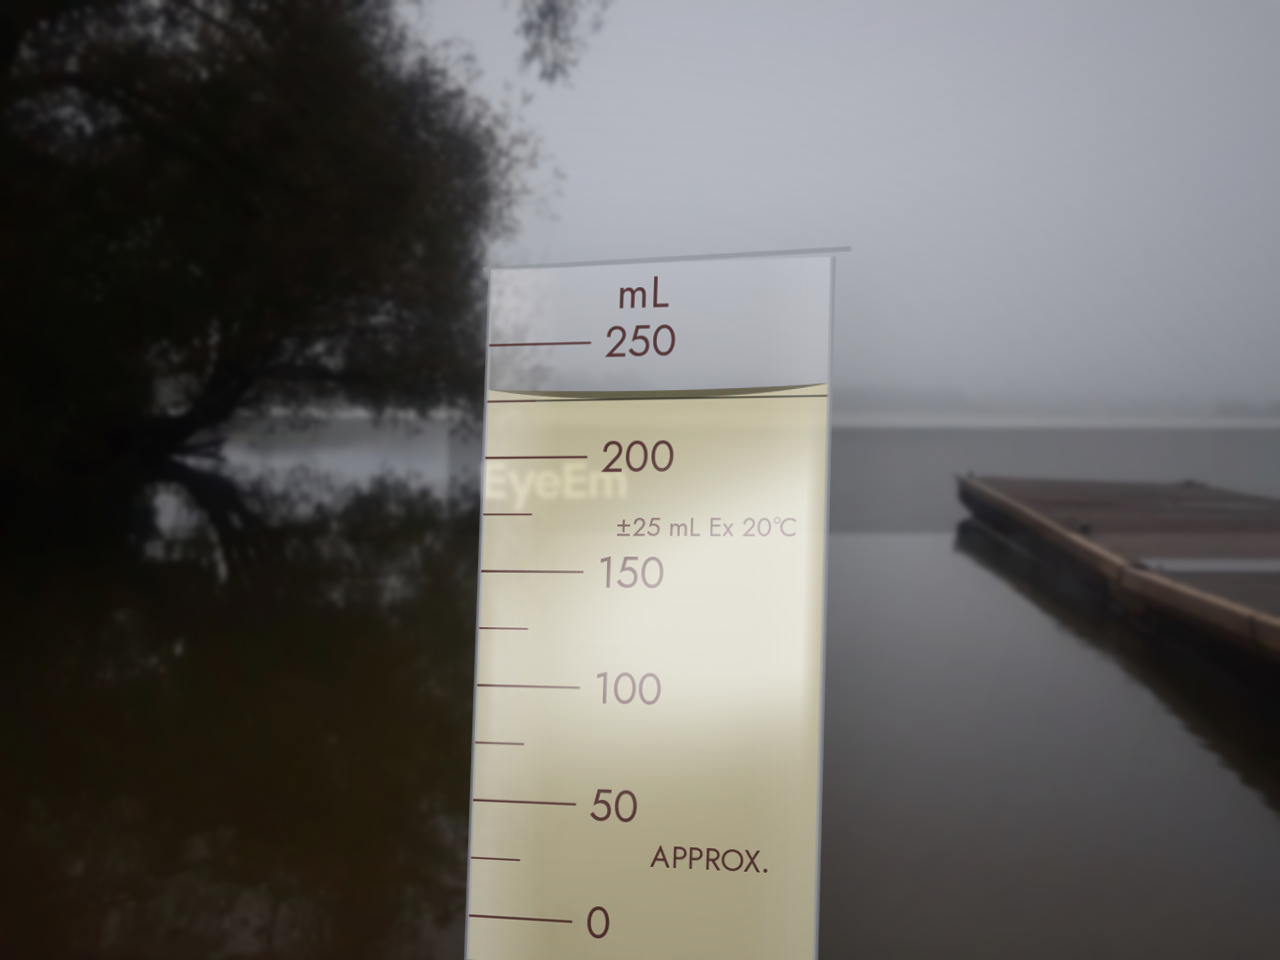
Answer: value=225 unit=mL
